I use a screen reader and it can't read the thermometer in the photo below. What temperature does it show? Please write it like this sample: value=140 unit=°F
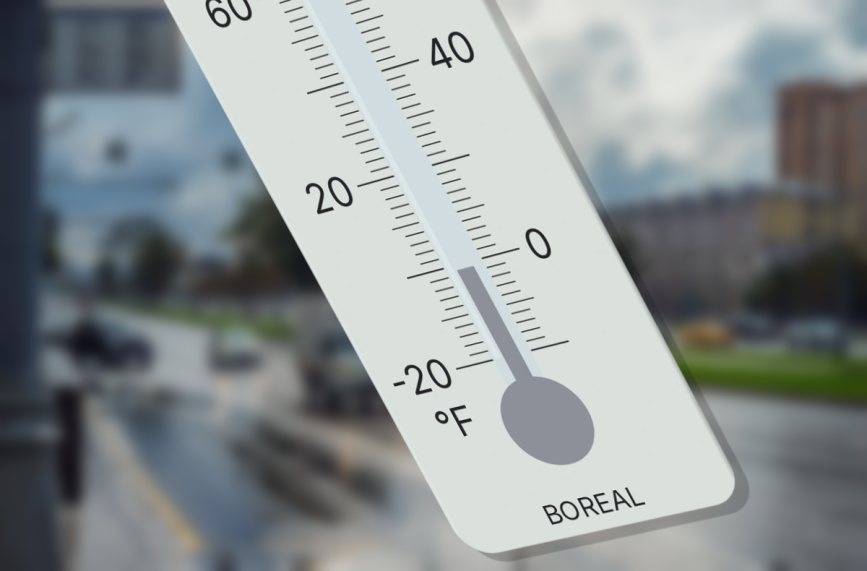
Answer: value=-1 unit=°F
